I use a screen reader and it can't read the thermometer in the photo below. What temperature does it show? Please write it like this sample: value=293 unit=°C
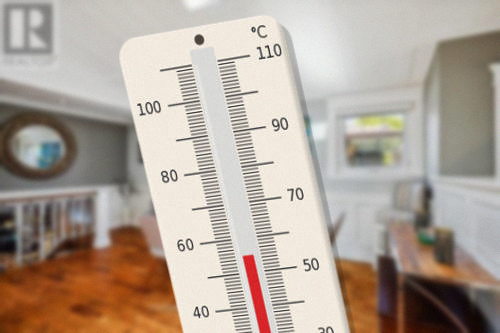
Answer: value=55 unit=°C
